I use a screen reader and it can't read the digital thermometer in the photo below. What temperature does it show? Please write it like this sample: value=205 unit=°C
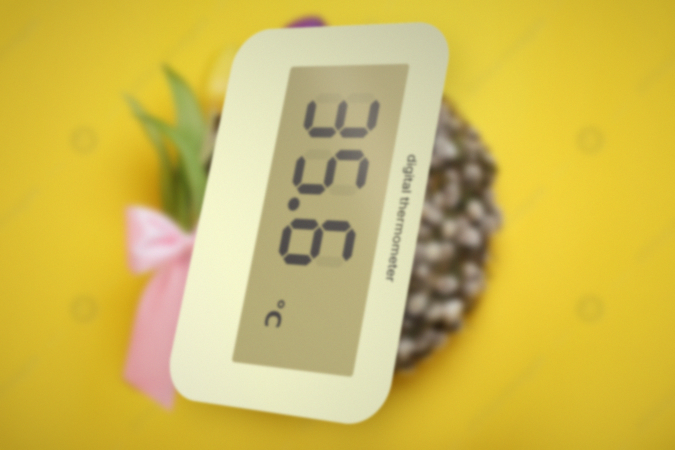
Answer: value=35.6 unit=°C
